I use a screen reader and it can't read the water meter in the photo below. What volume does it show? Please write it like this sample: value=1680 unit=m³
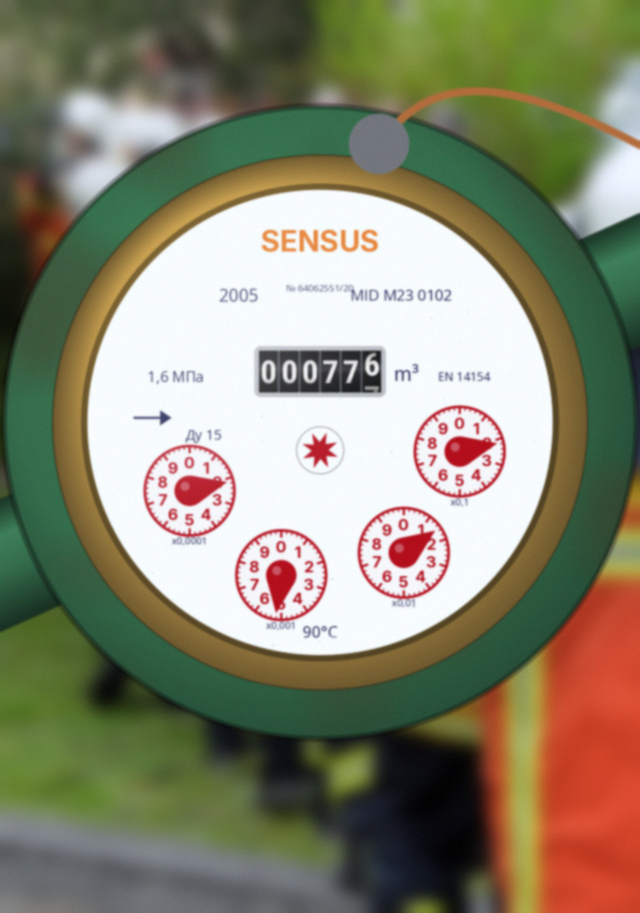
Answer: value=776.2152 unit=m³
